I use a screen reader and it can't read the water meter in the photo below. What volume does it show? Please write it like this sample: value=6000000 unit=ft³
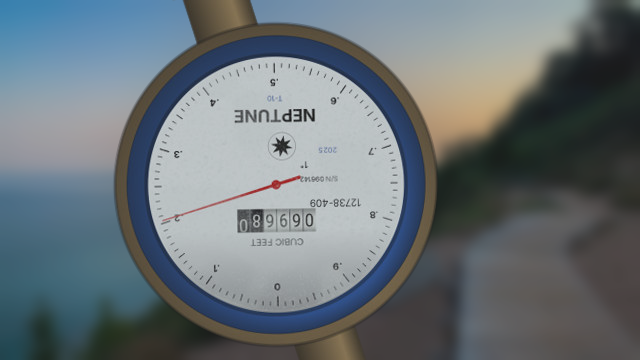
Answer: value=69680.20 unit=ft³
